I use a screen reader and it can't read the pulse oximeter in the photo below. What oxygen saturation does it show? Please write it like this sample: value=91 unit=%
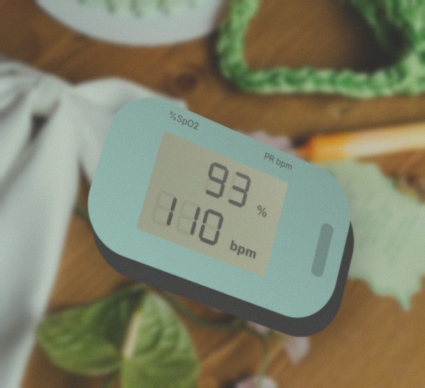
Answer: value=93 unit=%
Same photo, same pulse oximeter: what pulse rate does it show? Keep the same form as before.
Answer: value=110 unit=bpm
